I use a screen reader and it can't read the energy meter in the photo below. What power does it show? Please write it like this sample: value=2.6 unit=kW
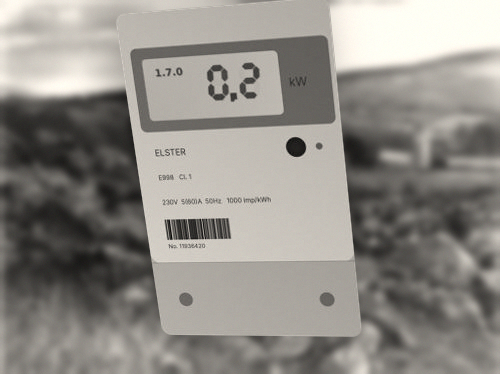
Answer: value=0.2 unit=kW
